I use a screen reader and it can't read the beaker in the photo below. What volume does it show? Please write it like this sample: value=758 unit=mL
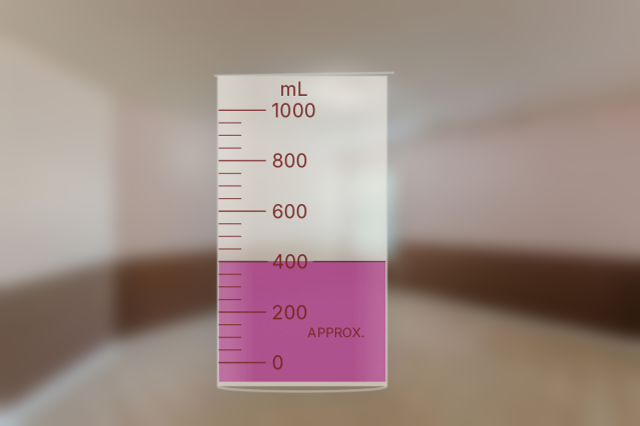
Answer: value=400 unit=mL
